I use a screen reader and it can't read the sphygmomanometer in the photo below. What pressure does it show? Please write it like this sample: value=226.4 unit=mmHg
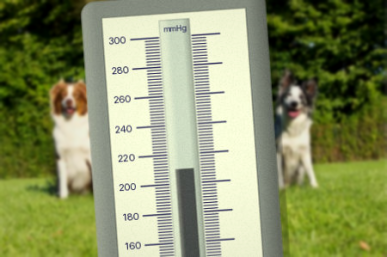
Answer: value=210 unit=mmHg
